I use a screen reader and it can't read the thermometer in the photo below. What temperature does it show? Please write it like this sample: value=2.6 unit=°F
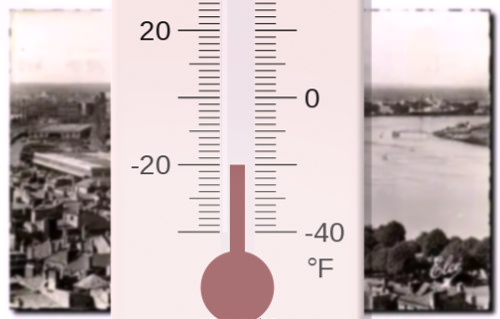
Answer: value=-20 unit=°F
